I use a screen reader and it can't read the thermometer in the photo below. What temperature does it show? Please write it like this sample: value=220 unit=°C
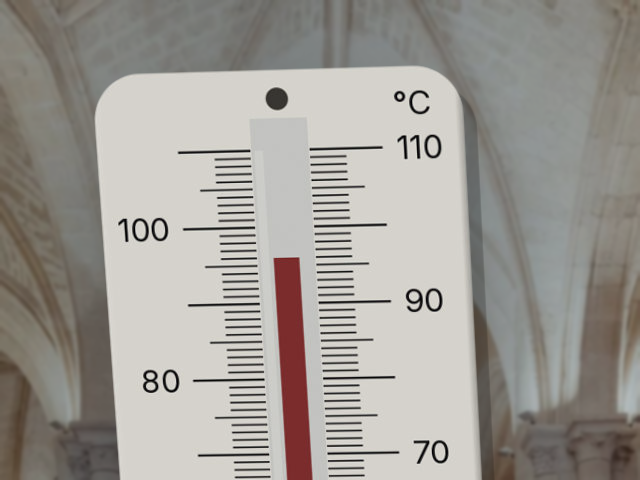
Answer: value=96 unit=°C
